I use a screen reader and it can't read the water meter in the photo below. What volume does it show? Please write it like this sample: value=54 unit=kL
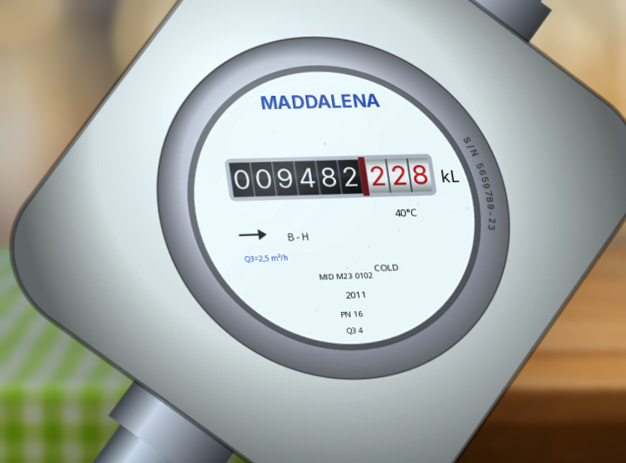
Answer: value=9482.228 unit=kL
